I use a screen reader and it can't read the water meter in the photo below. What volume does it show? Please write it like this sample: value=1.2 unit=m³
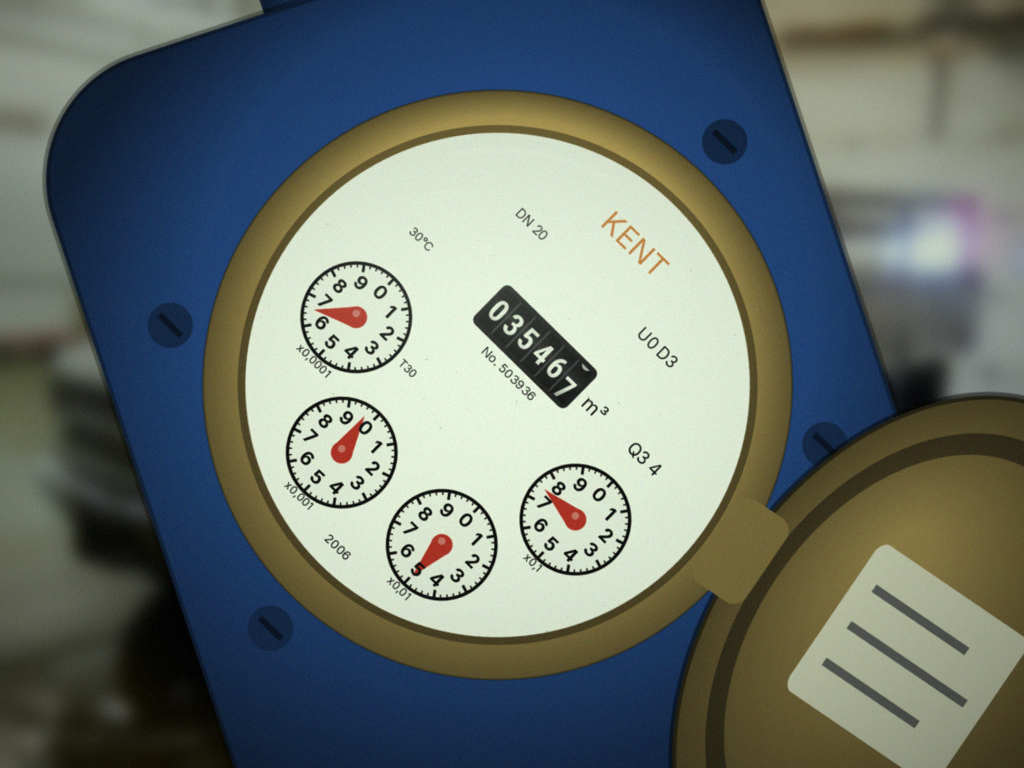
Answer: value=35466.7496 unit=m³
